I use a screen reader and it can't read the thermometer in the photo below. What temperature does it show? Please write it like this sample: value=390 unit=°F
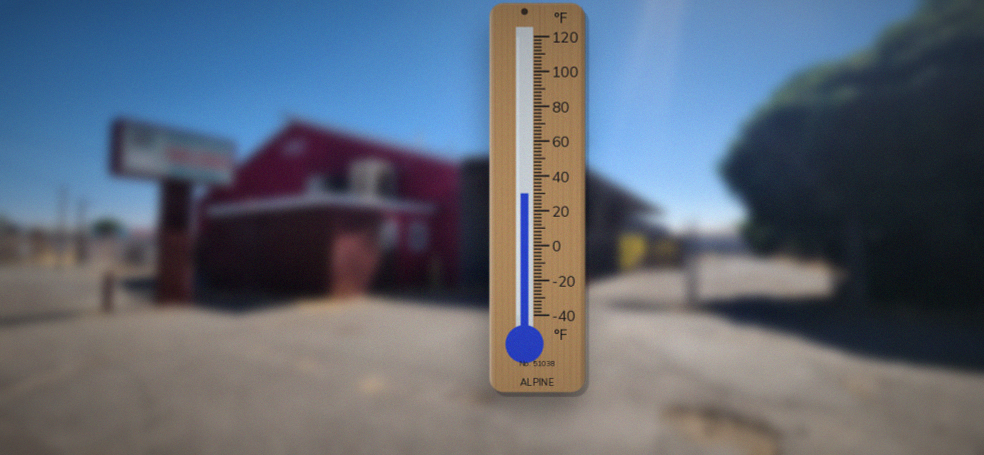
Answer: value=30 unit=°F
